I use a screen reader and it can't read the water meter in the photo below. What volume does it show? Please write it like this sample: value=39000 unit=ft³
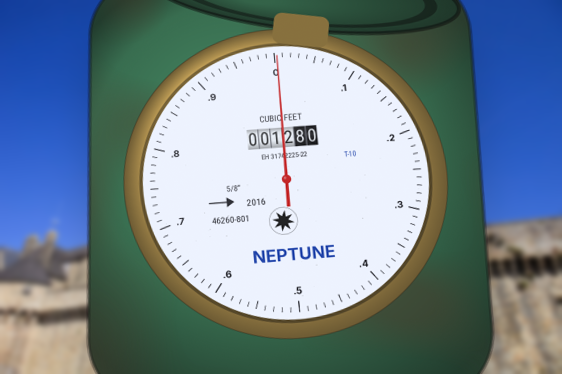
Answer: value=1280.00 unit=ft³
